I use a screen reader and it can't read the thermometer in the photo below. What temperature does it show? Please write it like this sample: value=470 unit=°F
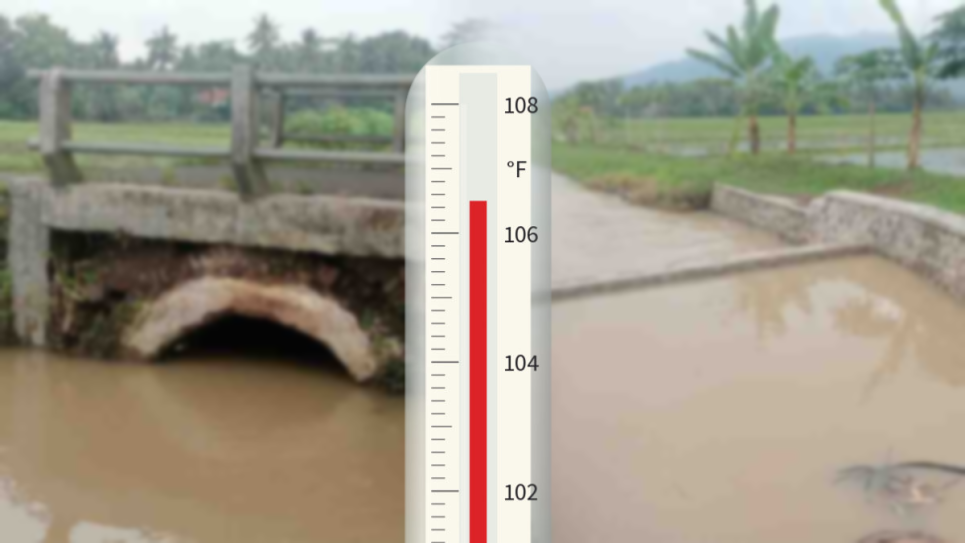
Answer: value=106.5 unit=°F
